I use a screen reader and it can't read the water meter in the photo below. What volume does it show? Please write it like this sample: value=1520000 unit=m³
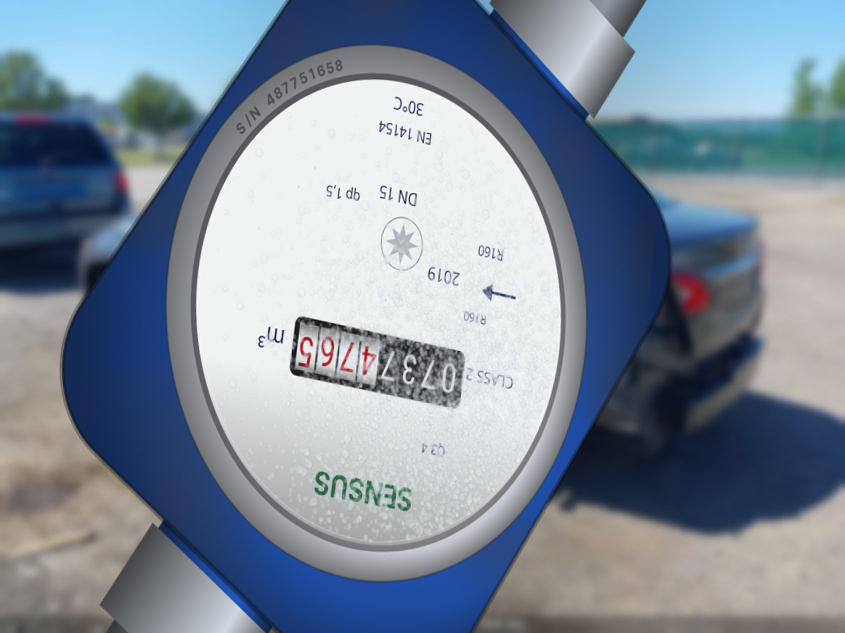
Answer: value=737.4765 unit=m³
